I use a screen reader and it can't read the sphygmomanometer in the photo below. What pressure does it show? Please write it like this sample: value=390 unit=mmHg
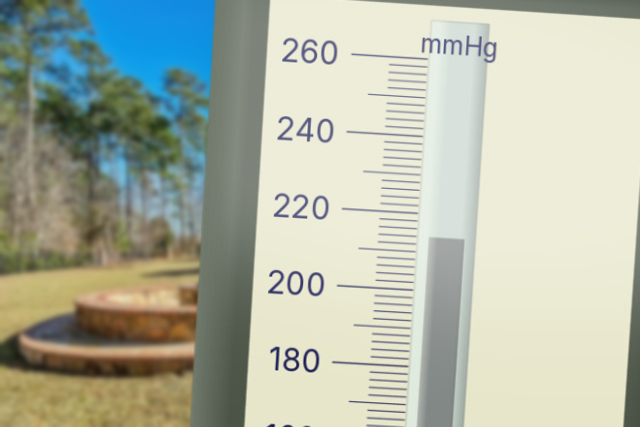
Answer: value=214 unit=mmHg
